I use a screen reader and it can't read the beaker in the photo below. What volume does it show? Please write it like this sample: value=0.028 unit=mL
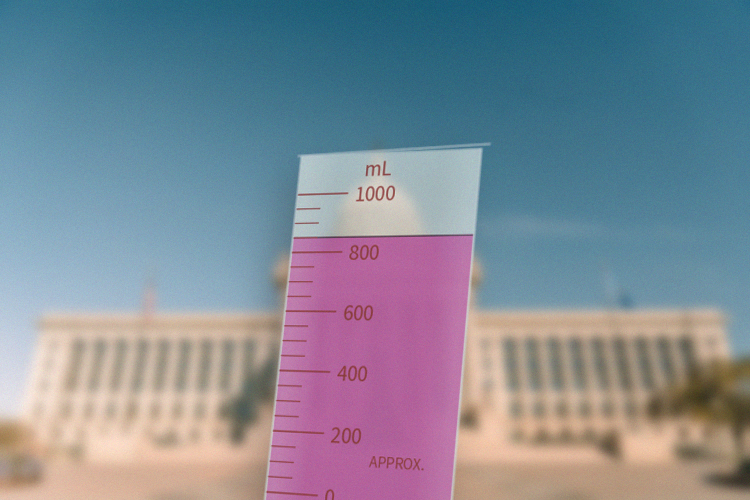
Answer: value=850 unit=mL
